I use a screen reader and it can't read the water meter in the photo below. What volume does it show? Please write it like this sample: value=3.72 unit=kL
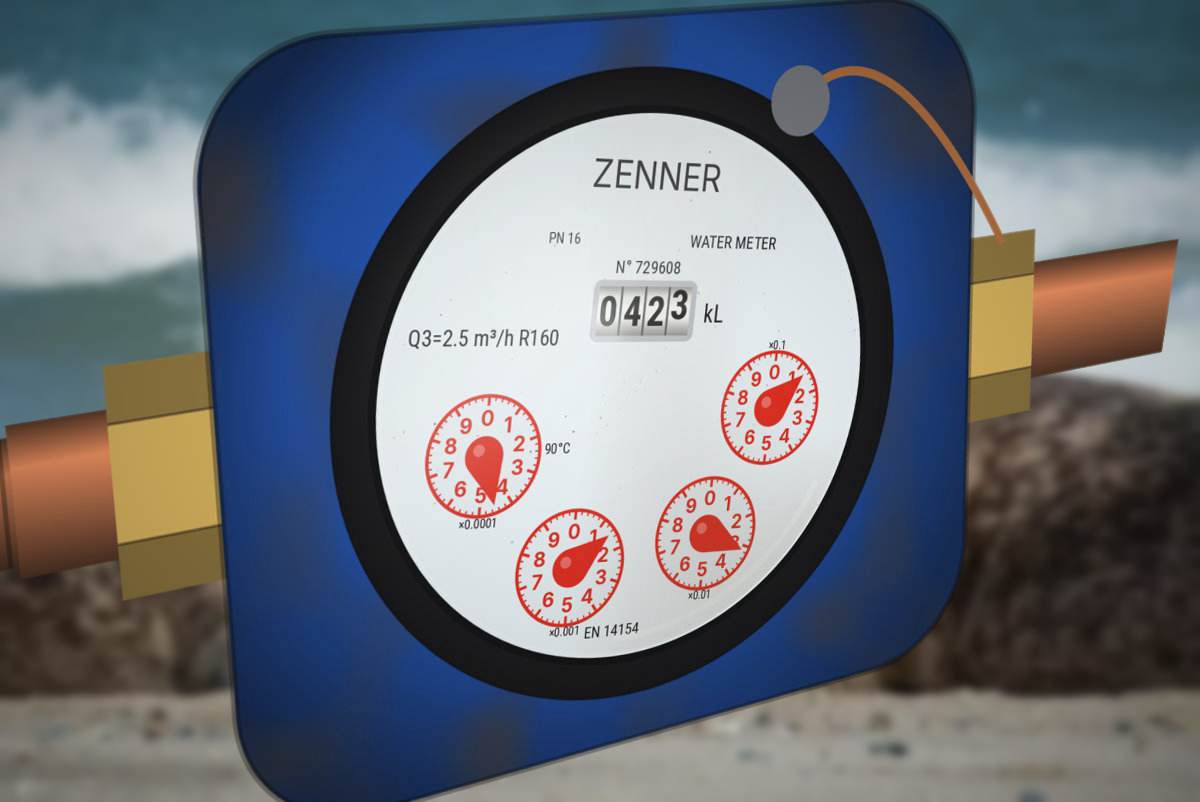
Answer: value=423.1314 unit=kL
